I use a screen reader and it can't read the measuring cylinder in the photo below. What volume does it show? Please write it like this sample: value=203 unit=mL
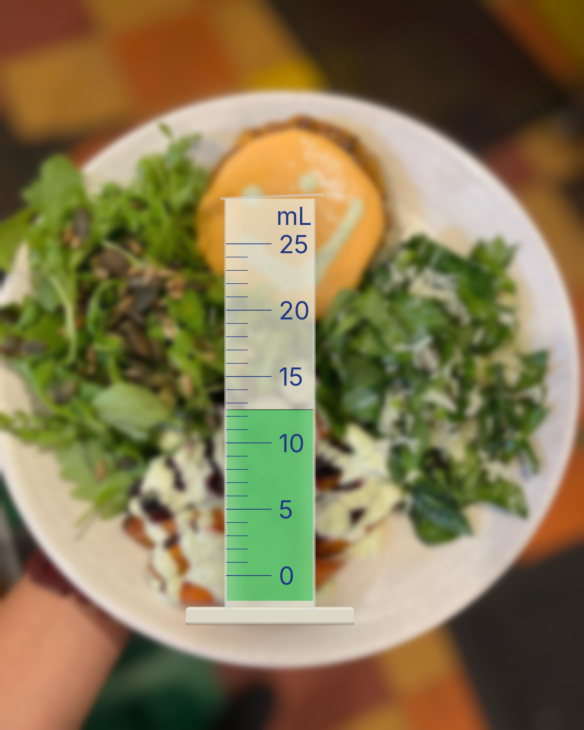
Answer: value=12.5 unit=mL
